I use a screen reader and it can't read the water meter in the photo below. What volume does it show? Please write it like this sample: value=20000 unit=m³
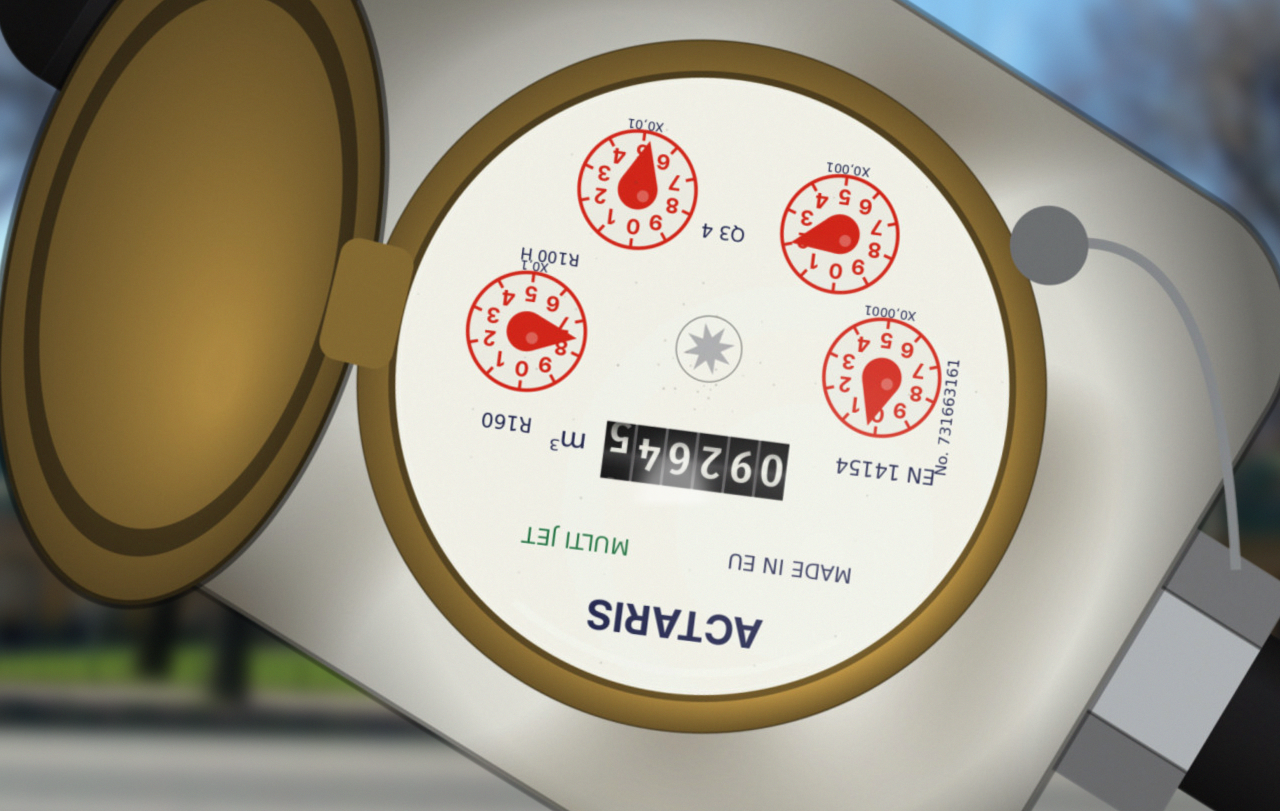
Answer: value=92644.7520 unit=m³
